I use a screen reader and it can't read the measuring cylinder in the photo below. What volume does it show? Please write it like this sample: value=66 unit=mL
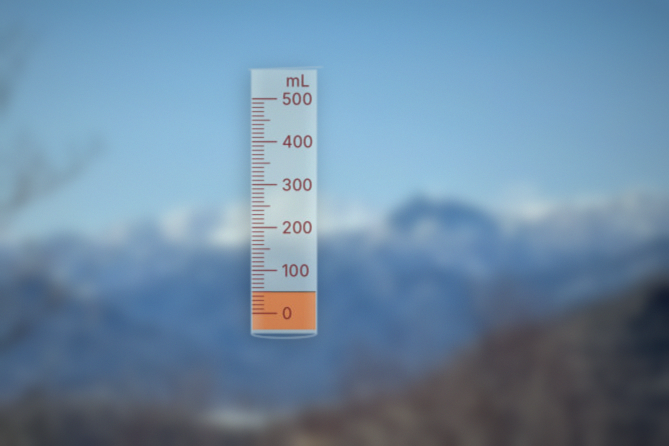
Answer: value=50 unit=mL
